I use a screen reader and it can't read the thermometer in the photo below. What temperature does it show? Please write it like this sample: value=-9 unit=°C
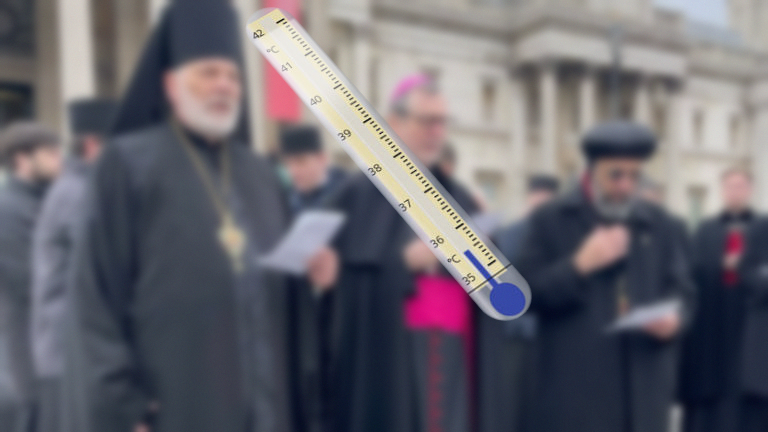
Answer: value=35.5 unit=°C
